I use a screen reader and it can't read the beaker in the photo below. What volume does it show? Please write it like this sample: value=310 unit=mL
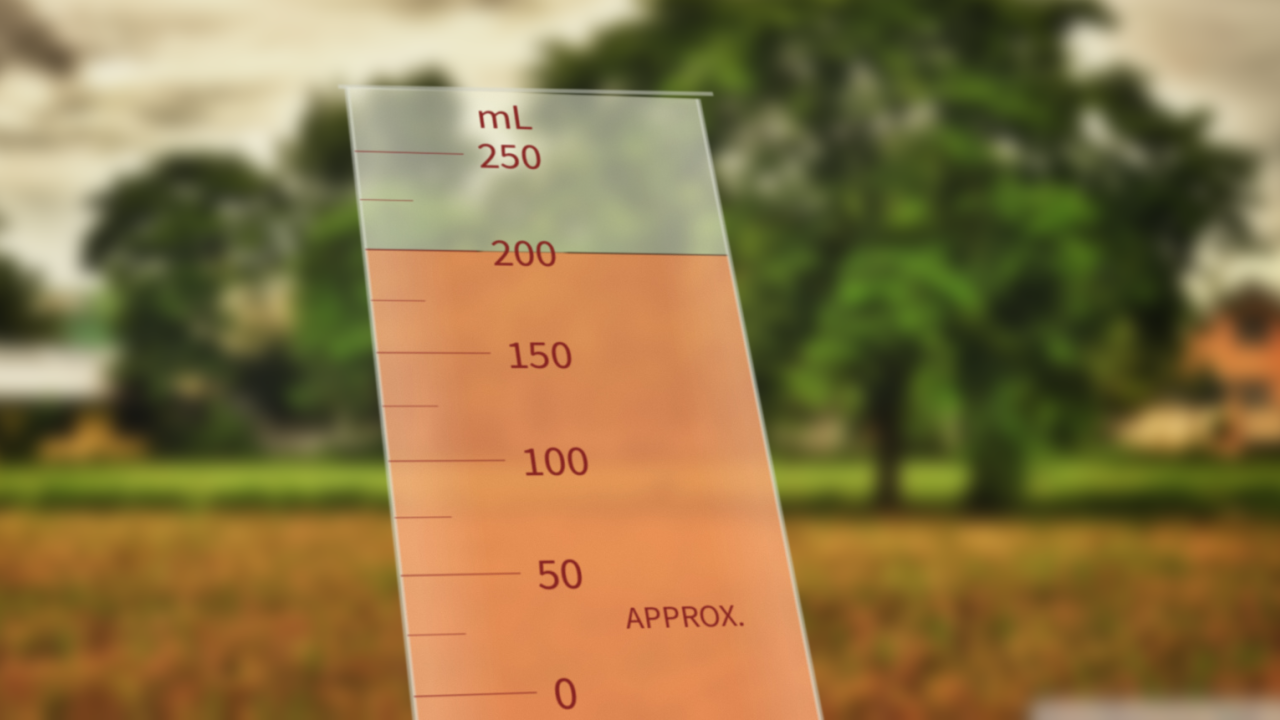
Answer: value=200 unit=mL
